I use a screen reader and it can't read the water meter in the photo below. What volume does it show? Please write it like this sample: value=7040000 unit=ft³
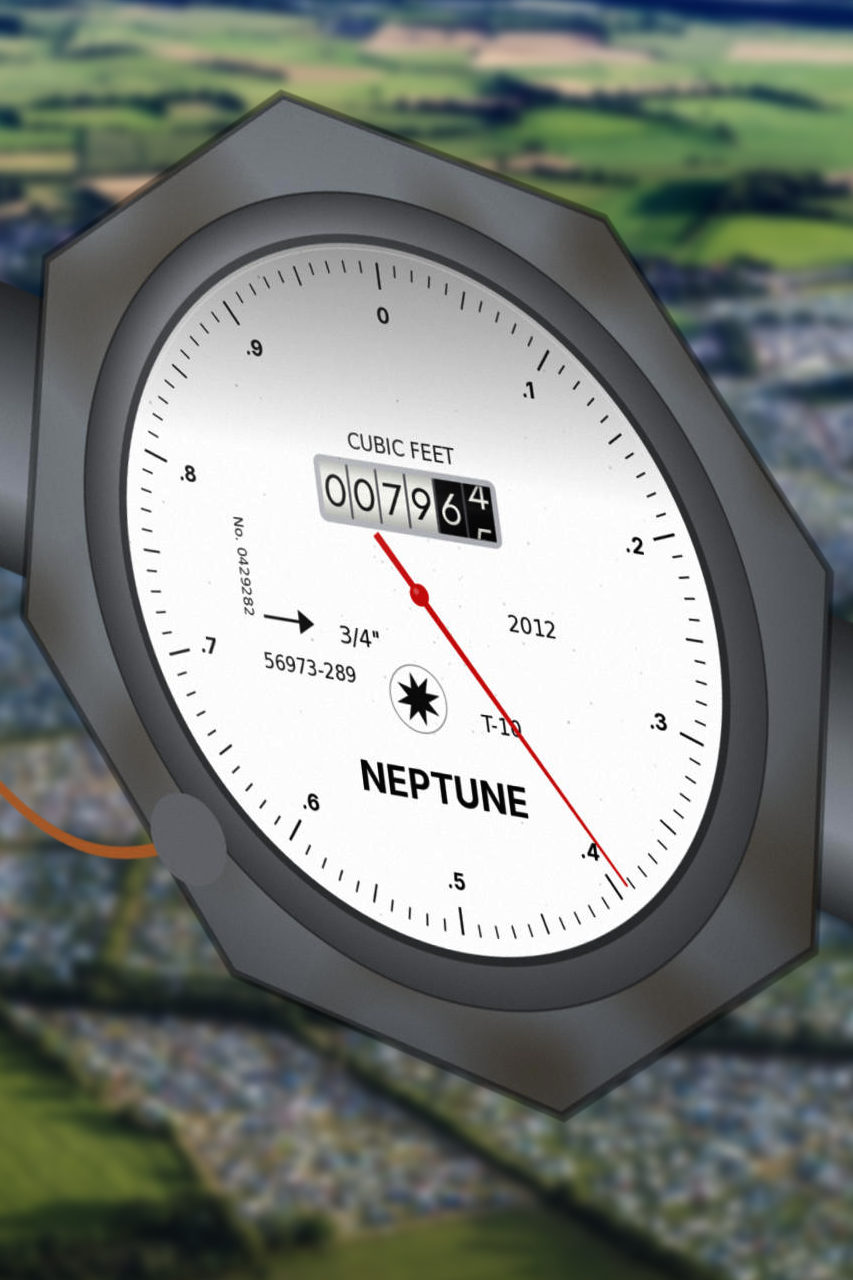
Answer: value=7964.39 unit=ft³
